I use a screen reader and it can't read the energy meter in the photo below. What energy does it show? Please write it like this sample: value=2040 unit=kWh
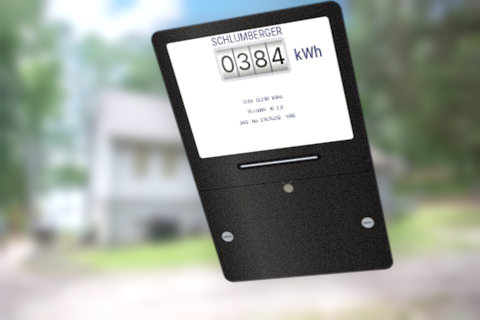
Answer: value=384 unit=kWh
